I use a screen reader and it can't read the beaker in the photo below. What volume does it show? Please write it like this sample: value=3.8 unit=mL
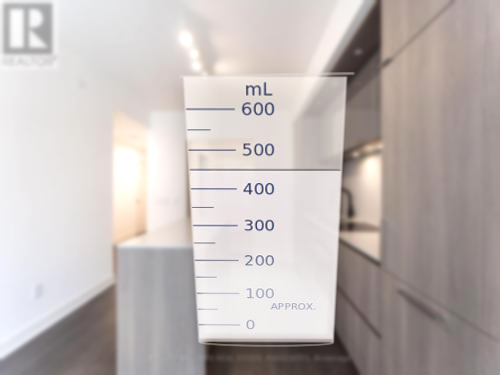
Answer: value=450 unit=mL
